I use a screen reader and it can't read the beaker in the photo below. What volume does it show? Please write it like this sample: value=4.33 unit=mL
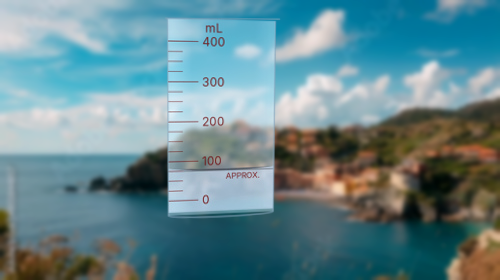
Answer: value=75 unit=mL
